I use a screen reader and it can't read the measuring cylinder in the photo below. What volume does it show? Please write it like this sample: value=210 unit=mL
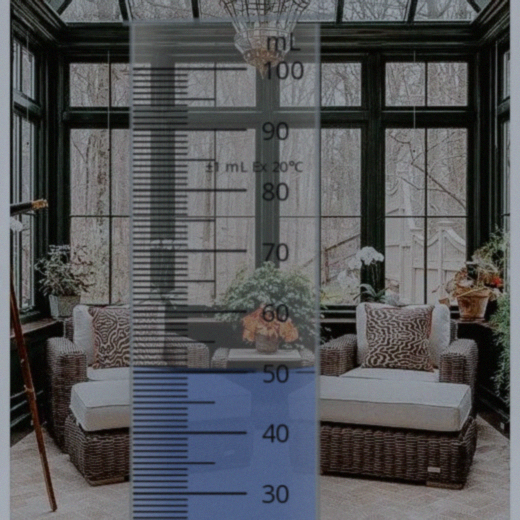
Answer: value=50 unit=mL
